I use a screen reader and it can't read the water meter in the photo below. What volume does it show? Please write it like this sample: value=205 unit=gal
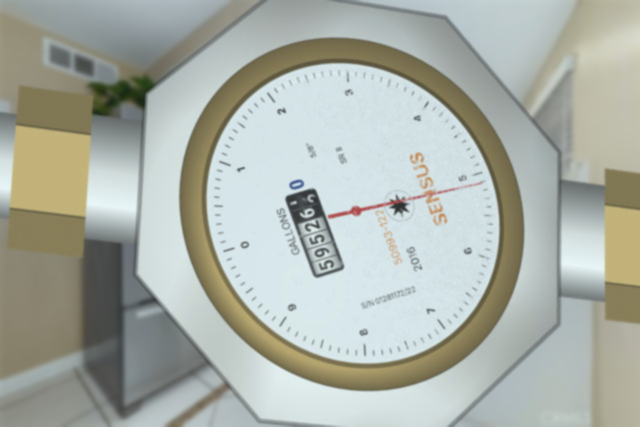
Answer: value=5952615.1 unit=gal
